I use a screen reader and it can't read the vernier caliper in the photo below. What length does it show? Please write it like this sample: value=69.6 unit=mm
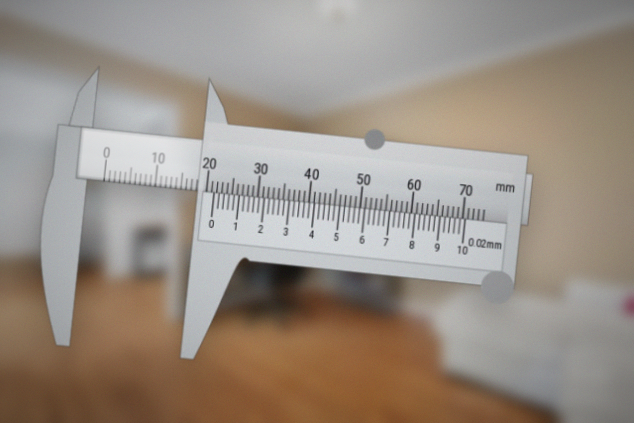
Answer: value=21.5 unit=mm
